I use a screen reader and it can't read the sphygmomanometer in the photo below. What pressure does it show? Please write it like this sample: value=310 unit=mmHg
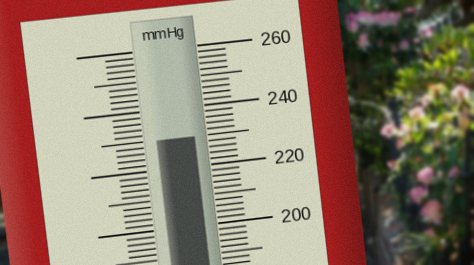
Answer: value=230 unit=mmHg
